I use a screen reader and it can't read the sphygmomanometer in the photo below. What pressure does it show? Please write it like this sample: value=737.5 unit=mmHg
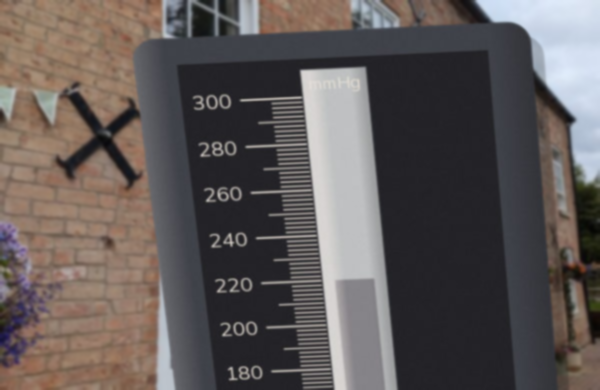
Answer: value=220 unit=mmHg
